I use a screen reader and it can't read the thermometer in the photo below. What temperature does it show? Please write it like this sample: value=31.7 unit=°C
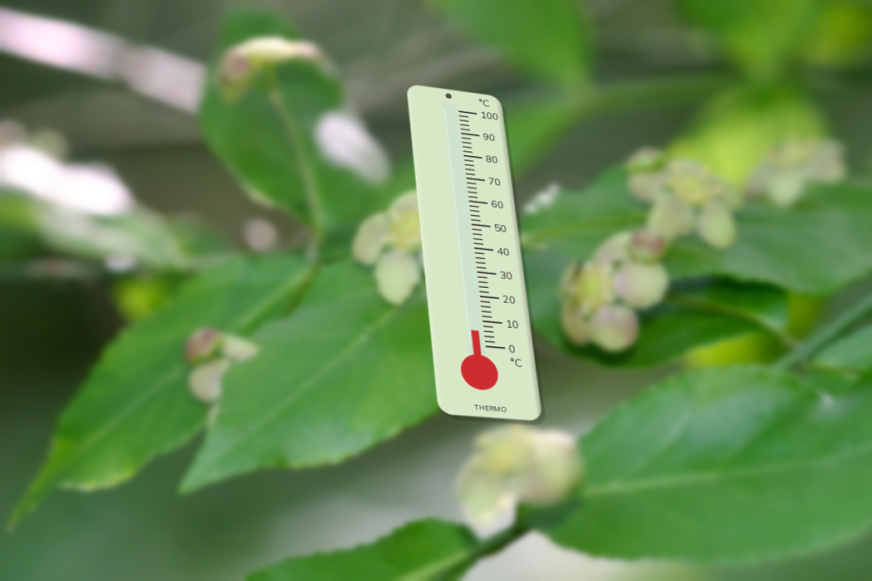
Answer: value=6 unit=°C
